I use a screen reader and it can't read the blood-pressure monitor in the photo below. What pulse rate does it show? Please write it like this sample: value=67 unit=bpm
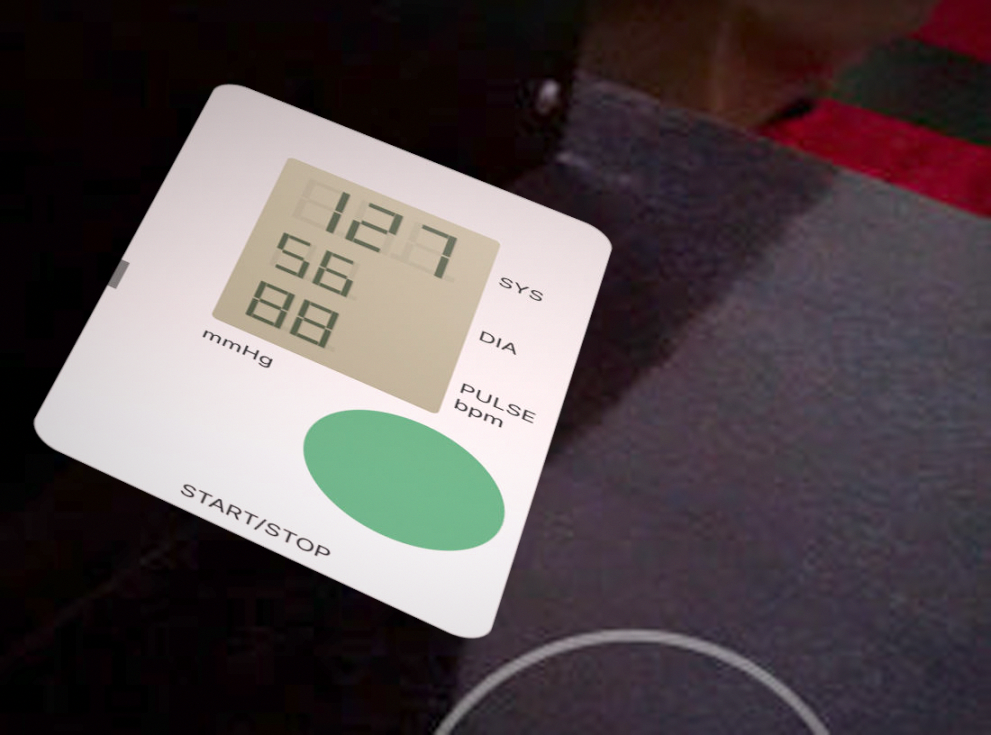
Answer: value=88 unit=bpm
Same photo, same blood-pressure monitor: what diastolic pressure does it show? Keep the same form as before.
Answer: value=56 unit=mmHg
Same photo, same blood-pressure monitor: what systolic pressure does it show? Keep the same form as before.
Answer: value=127 unit=mmHg
